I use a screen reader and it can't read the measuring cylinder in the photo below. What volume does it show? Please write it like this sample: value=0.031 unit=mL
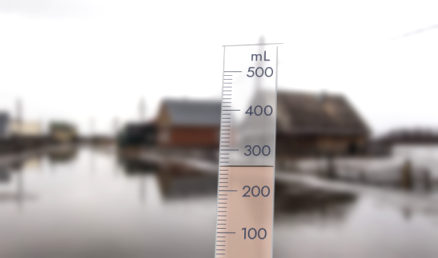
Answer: value=260 unit=mL
